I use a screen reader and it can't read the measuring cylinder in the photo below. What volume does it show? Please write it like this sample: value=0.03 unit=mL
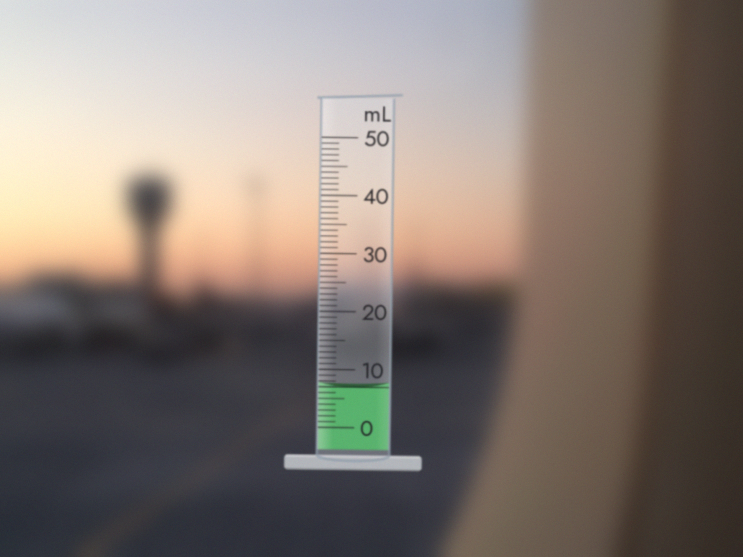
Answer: value=7 unit=mL
